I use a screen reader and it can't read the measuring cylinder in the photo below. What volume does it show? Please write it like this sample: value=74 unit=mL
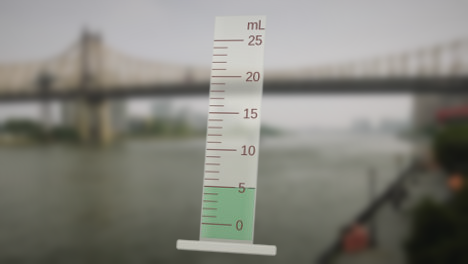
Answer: value=5 unit=mL
